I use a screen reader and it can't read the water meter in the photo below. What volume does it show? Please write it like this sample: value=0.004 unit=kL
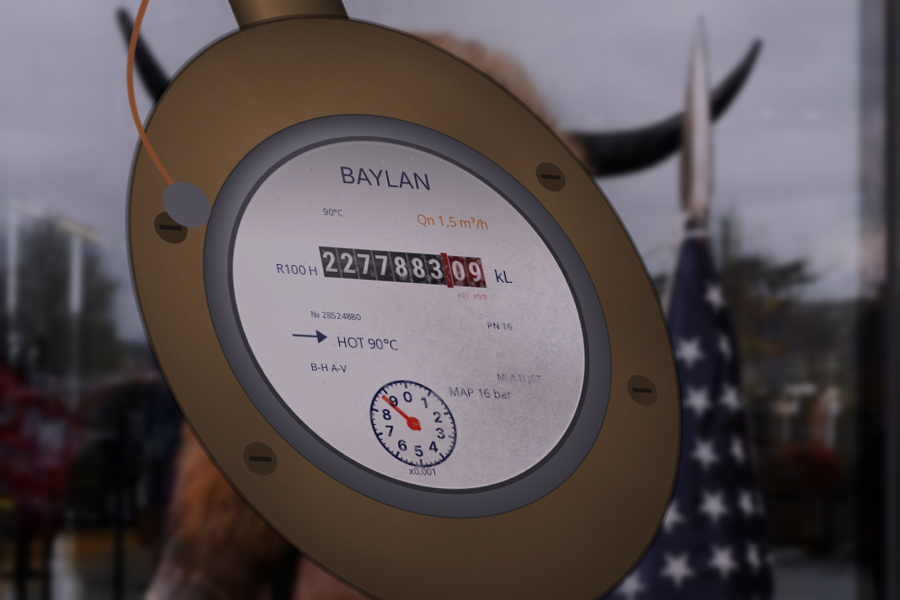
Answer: value=2277883.098 unit=kL
